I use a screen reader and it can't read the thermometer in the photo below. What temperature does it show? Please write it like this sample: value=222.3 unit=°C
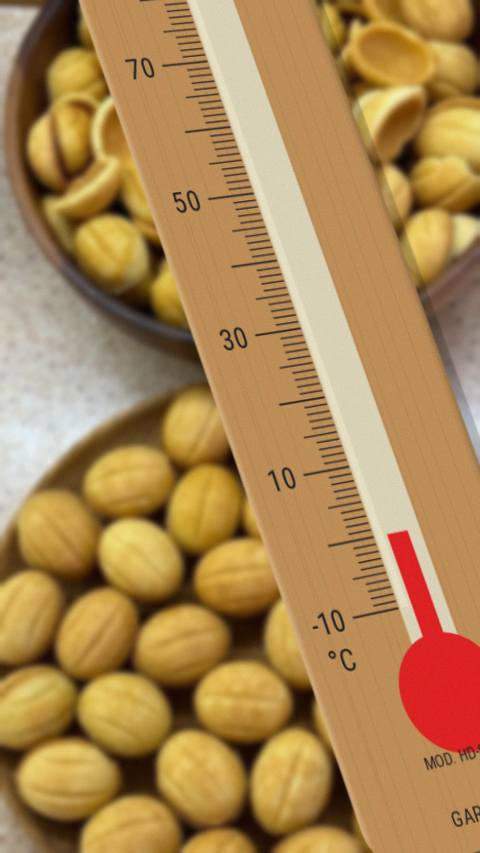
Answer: value=0 unit=°C
